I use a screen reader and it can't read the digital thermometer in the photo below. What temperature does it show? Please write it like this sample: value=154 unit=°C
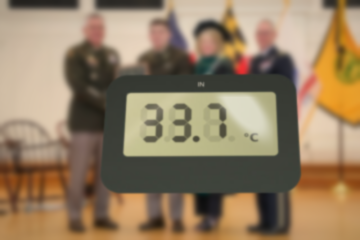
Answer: value=33.7 unit=°C
